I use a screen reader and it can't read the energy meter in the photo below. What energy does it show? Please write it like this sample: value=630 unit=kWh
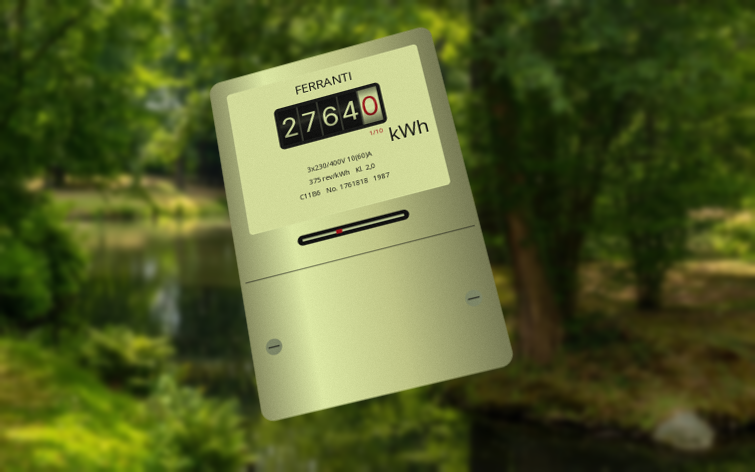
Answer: value=2764.0 unit=kWh
